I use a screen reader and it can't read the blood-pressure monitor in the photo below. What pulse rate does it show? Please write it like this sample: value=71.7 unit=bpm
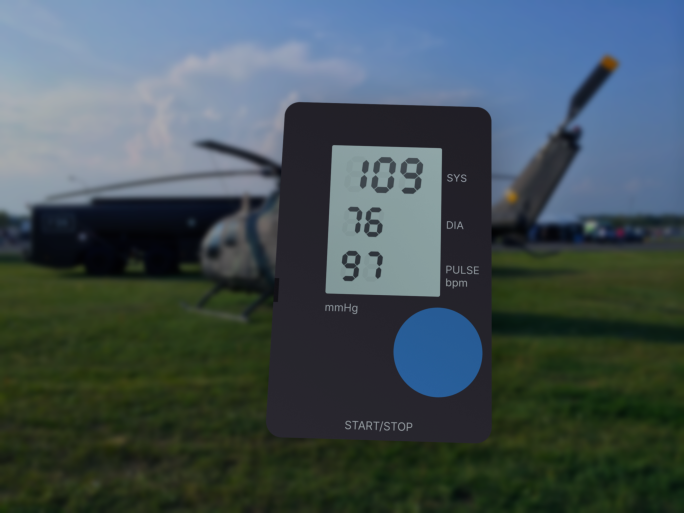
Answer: value=97 unit=bpm
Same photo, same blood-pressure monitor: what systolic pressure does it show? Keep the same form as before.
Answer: value=109 unit=mmHg
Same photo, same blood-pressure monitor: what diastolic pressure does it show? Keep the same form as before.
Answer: value=76 unit=mmHg
